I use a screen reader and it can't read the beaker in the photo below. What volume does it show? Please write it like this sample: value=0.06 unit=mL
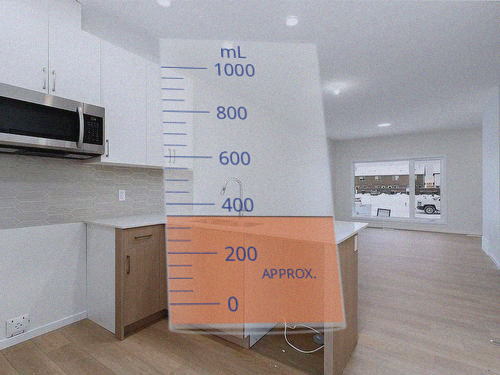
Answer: value=350 unit=mL
